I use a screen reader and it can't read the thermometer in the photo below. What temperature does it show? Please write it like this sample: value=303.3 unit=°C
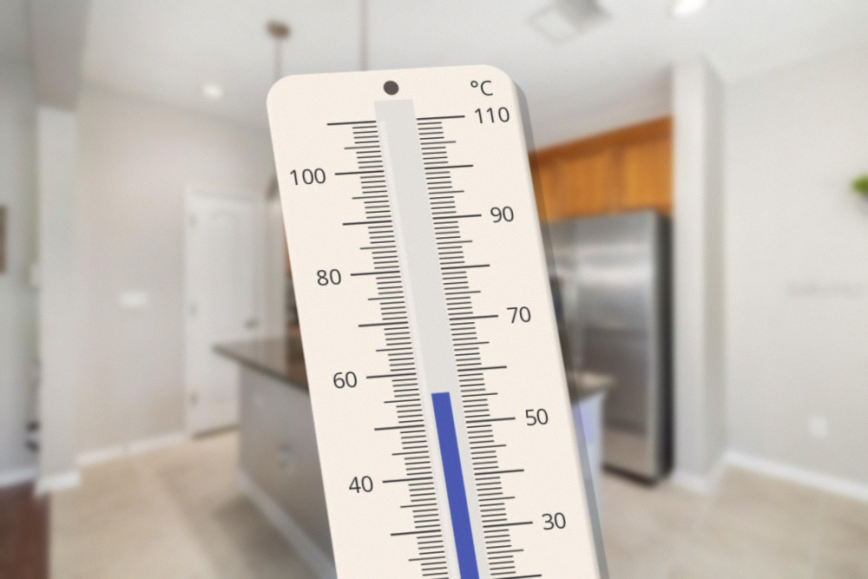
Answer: value=56 unit=°C
